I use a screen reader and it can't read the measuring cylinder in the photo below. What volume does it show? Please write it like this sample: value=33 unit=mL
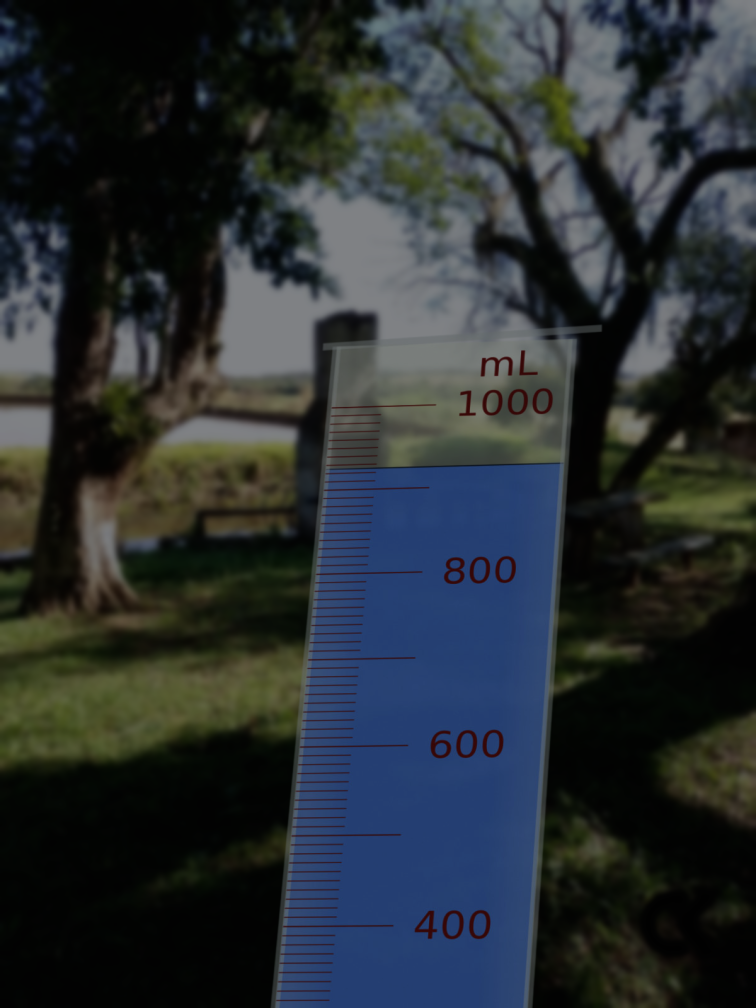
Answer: value=925 unit=mL
